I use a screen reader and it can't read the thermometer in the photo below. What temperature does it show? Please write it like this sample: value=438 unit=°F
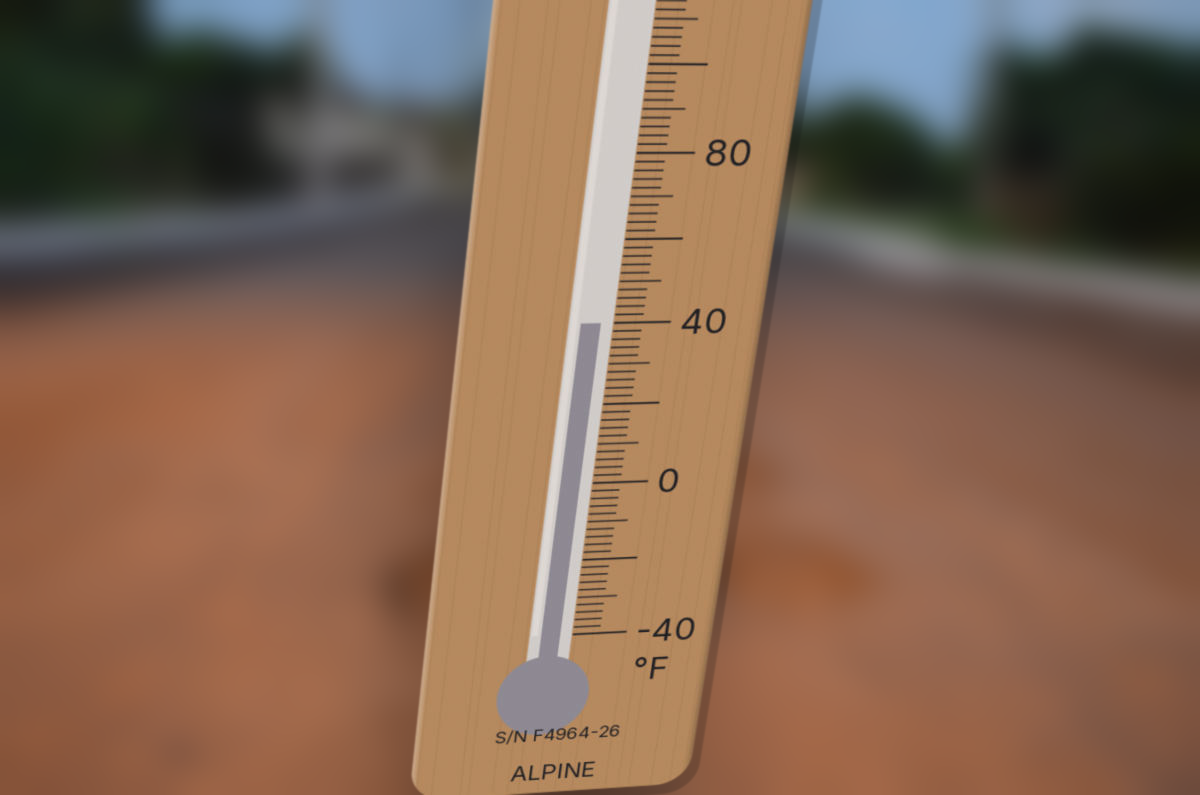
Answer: value=40 unit=°F
